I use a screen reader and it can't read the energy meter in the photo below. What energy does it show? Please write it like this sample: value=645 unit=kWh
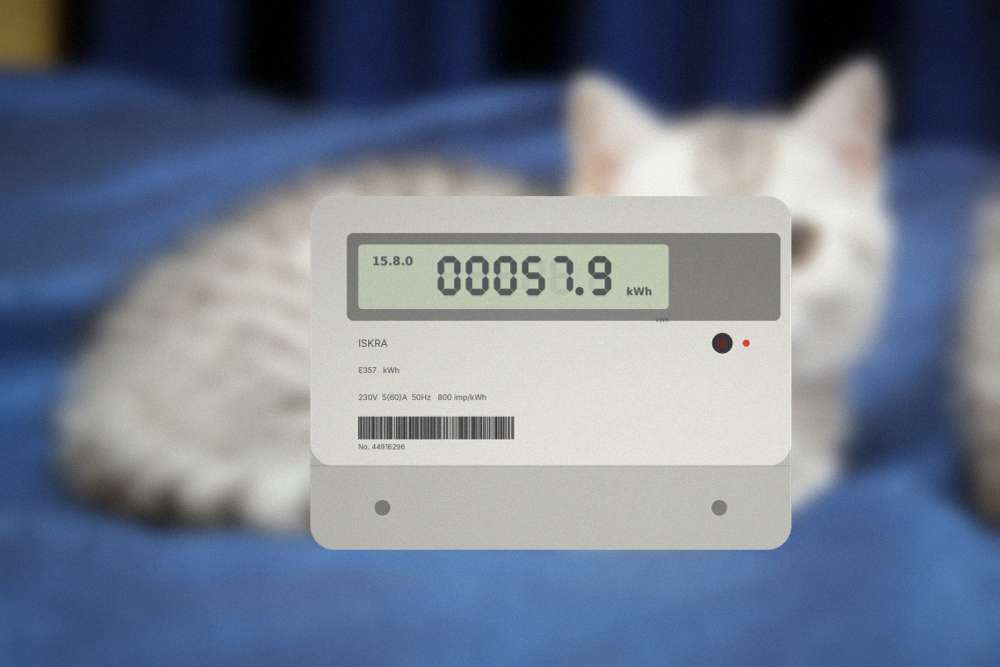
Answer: value=57.9 unit=kWh
